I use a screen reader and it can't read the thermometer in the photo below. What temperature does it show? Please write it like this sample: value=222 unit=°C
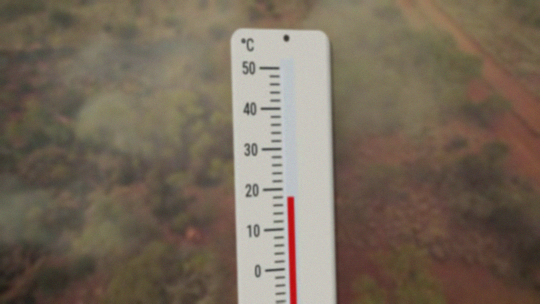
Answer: value=18 unit=°C
